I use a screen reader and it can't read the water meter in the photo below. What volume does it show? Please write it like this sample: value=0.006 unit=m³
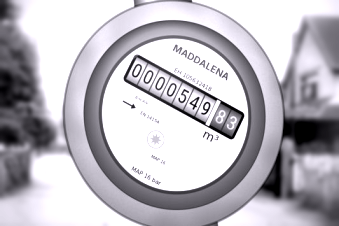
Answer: value=549.83 unit=m³
